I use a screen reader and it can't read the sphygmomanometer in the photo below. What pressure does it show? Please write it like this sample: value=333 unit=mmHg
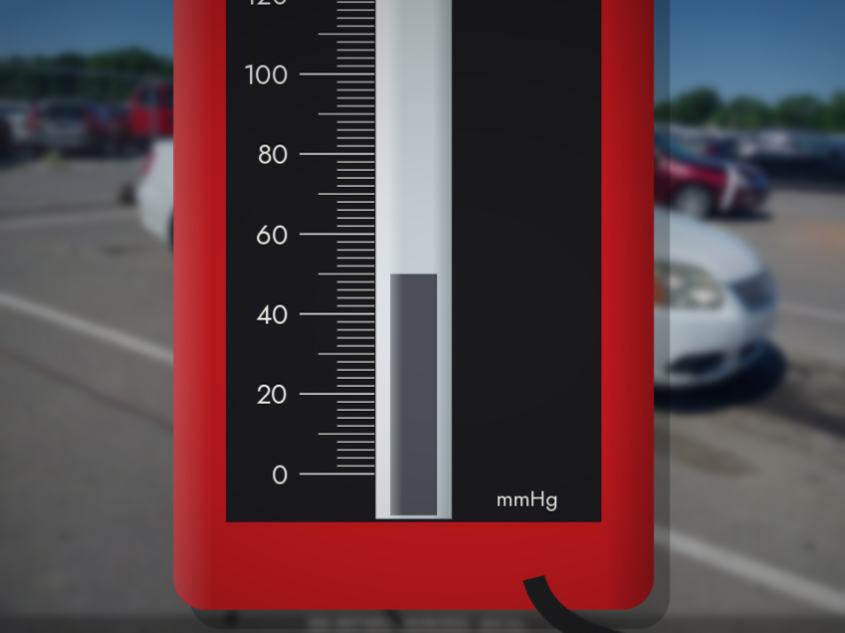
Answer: value=50 unit=mmHg
